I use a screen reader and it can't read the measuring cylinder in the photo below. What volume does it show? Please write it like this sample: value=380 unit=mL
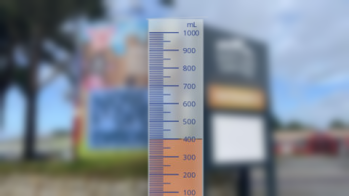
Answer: value=400 unit=mL
